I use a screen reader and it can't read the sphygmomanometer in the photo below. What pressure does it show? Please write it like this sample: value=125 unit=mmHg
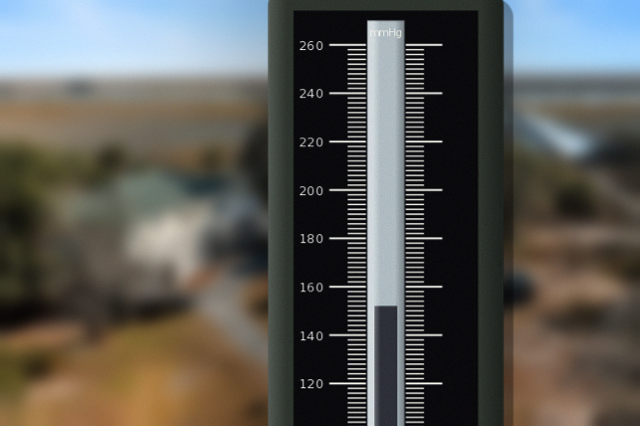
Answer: value=152 unit=mmHg
